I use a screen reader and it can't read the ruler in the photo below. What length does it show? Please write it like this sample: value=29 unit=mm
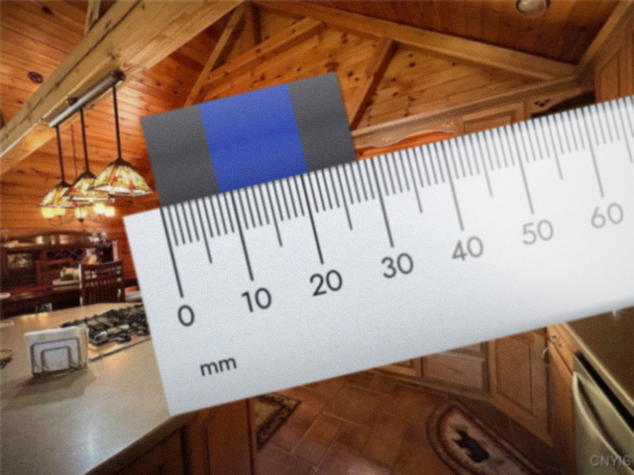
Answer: value=28 unit=mm
